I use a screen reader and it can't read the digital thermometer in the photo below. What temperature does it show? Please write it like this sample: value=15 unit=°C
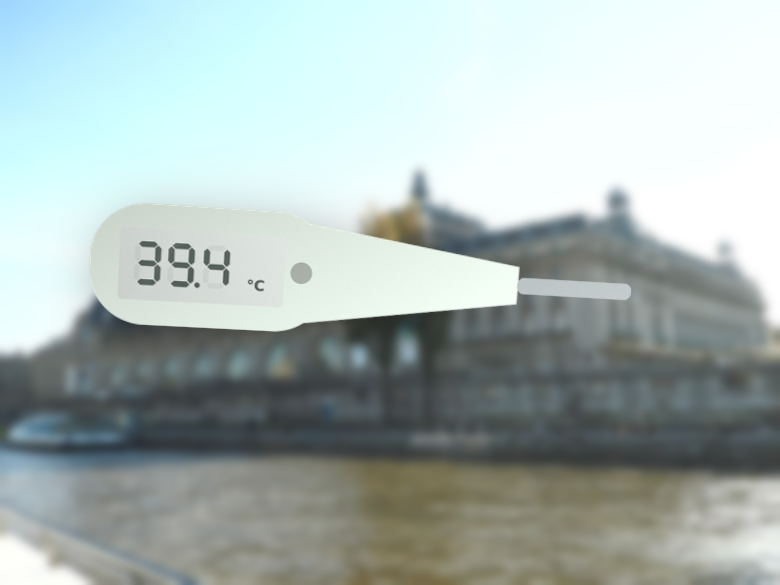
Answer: value=39.4 unit=°C
